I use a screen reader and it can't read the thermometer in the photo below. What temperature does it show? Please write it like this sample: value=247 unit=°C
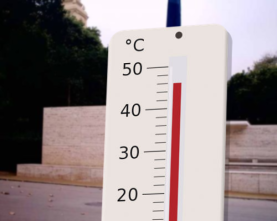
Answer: value=46 unit=°C
